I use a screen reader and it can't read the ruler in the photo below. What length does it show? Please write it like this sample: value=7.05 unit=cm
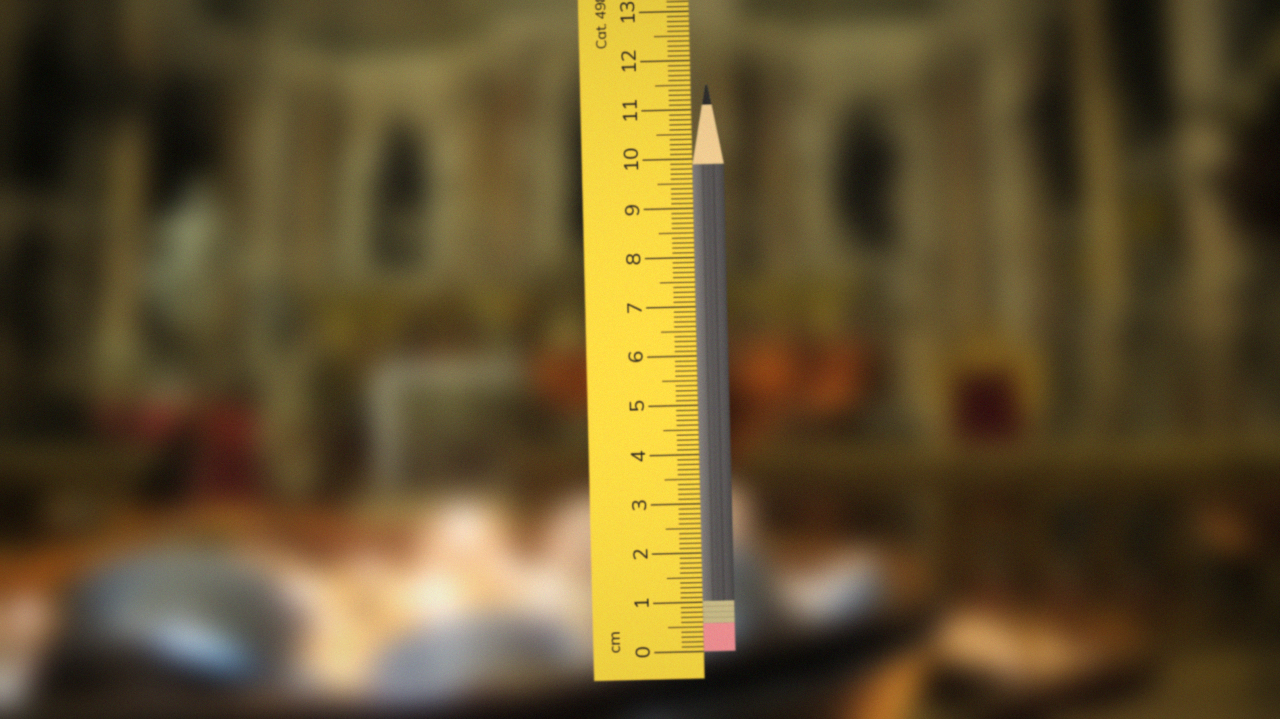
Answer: value=11.5 unit=cm
